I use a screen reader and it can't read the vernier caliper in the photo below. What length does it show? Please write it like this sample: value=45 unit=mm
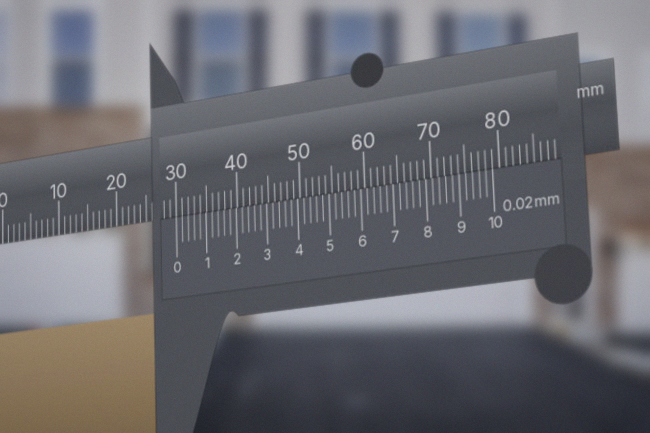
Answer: value=30.0 unit=mm
